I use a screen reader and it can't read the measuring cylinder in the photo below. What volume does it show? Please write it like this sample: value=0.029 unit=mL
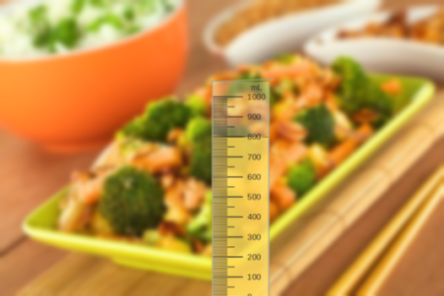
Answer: value=800 unit=mL
